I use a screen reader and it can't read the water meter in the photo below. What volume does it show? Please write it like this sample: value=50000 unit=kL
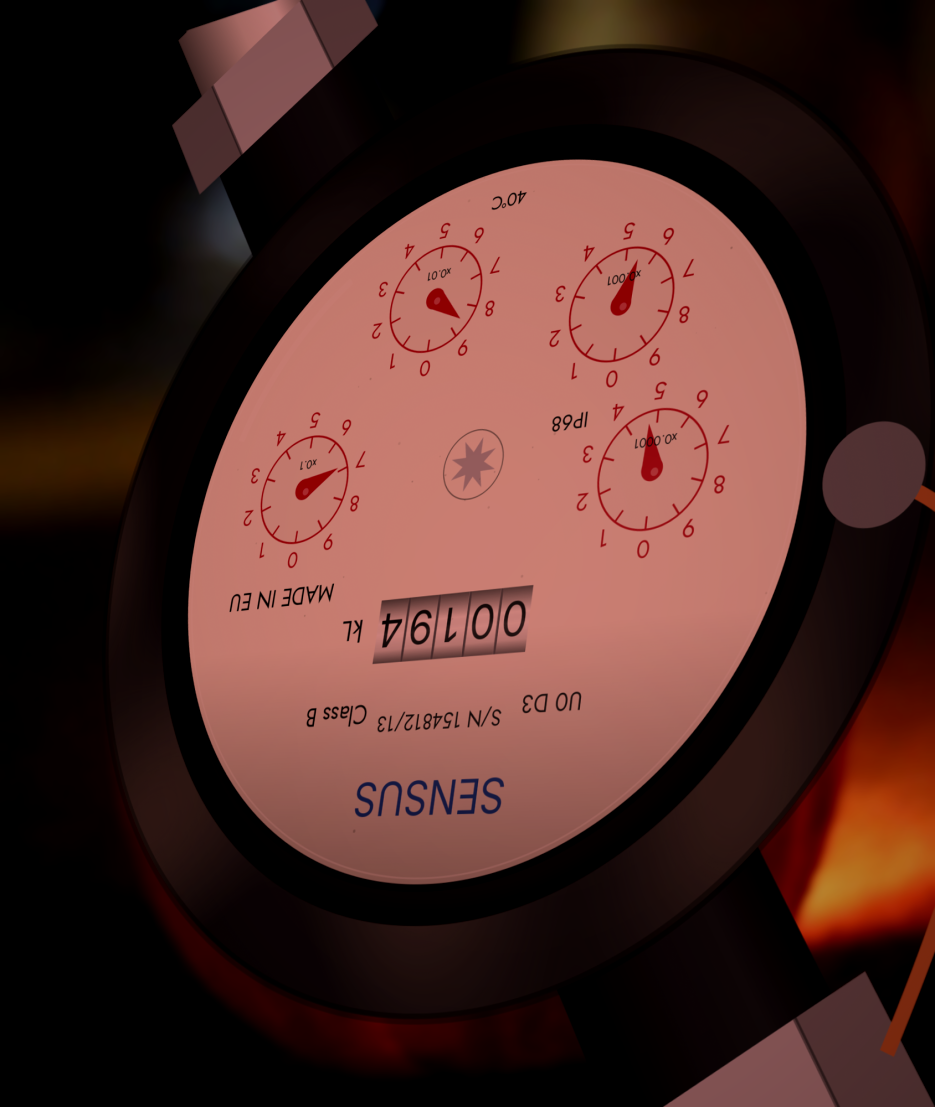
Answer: value=194.6854 unit=kL
